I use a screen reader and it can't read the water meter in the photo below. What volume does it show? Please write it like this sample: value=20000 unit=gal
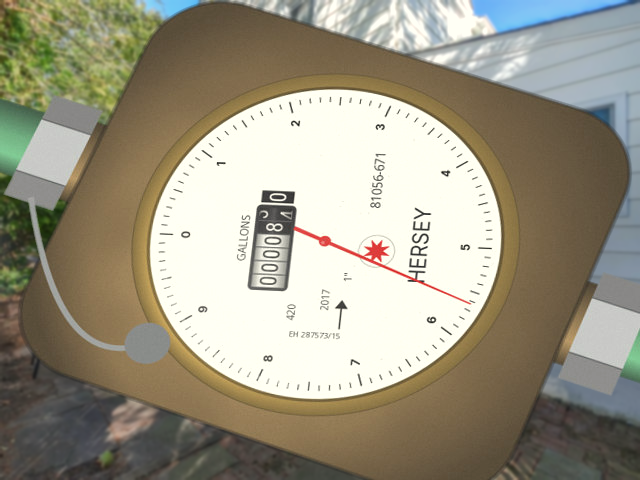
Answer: value=835.6 unit=gal
